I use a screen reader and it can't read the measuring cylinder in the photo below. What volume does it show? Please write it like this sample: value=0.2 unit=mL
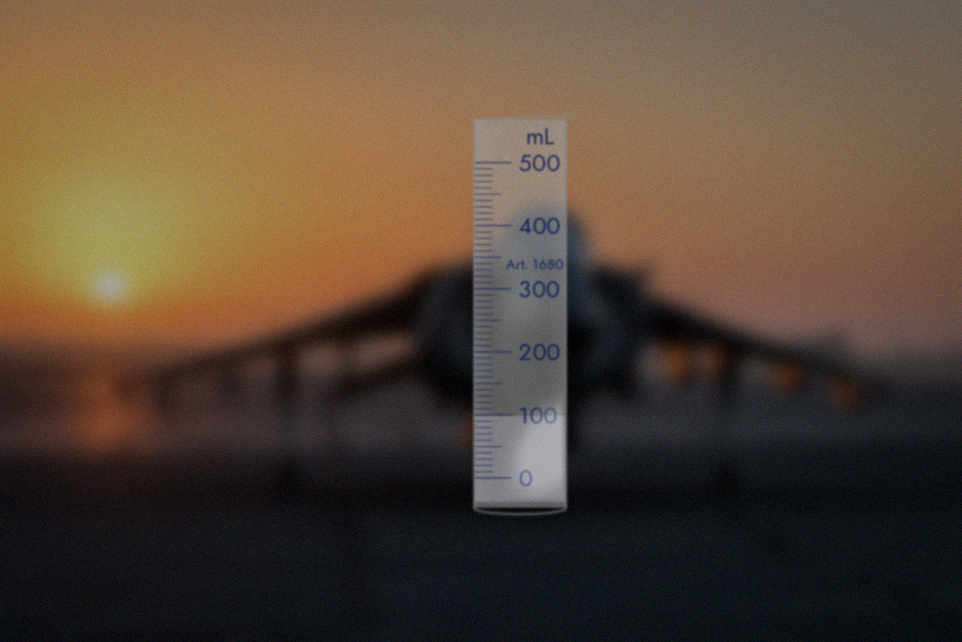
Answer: value=100 unit=mL
